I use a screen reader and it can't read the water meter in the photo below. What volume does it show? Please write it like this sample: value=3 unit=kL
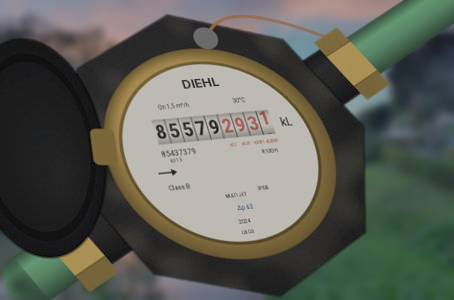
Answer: value=85579.2931 unit=kL
